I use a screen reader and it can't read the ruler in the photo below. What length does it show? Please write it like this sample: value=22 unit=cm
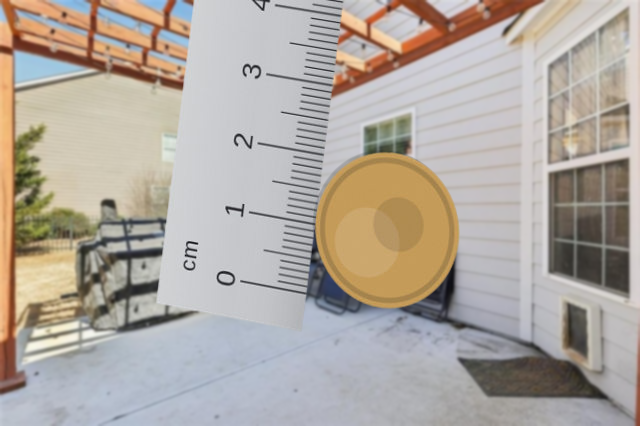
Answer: value=2.2 unit=cm
